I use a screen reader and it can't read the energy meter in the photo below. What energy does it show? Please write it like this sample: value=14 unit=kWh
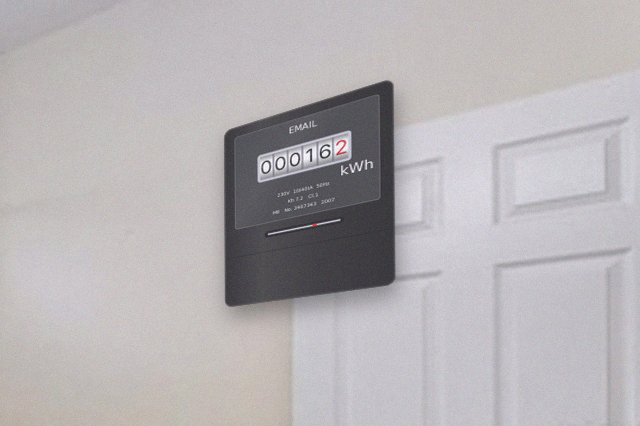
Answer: value=16.2 unit=kWh
